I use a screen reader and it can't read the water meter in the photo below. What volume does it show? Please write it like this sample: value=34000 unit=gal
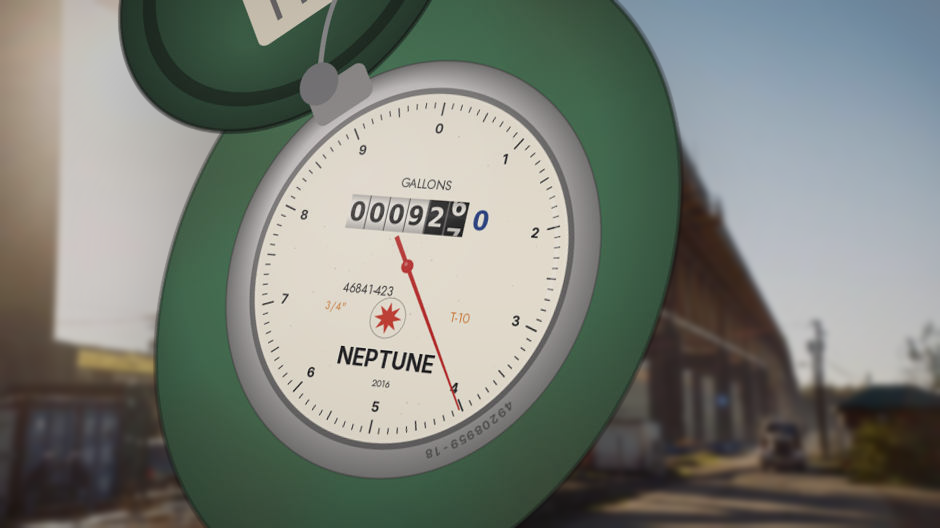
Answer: value=9264.0 unit=gal
